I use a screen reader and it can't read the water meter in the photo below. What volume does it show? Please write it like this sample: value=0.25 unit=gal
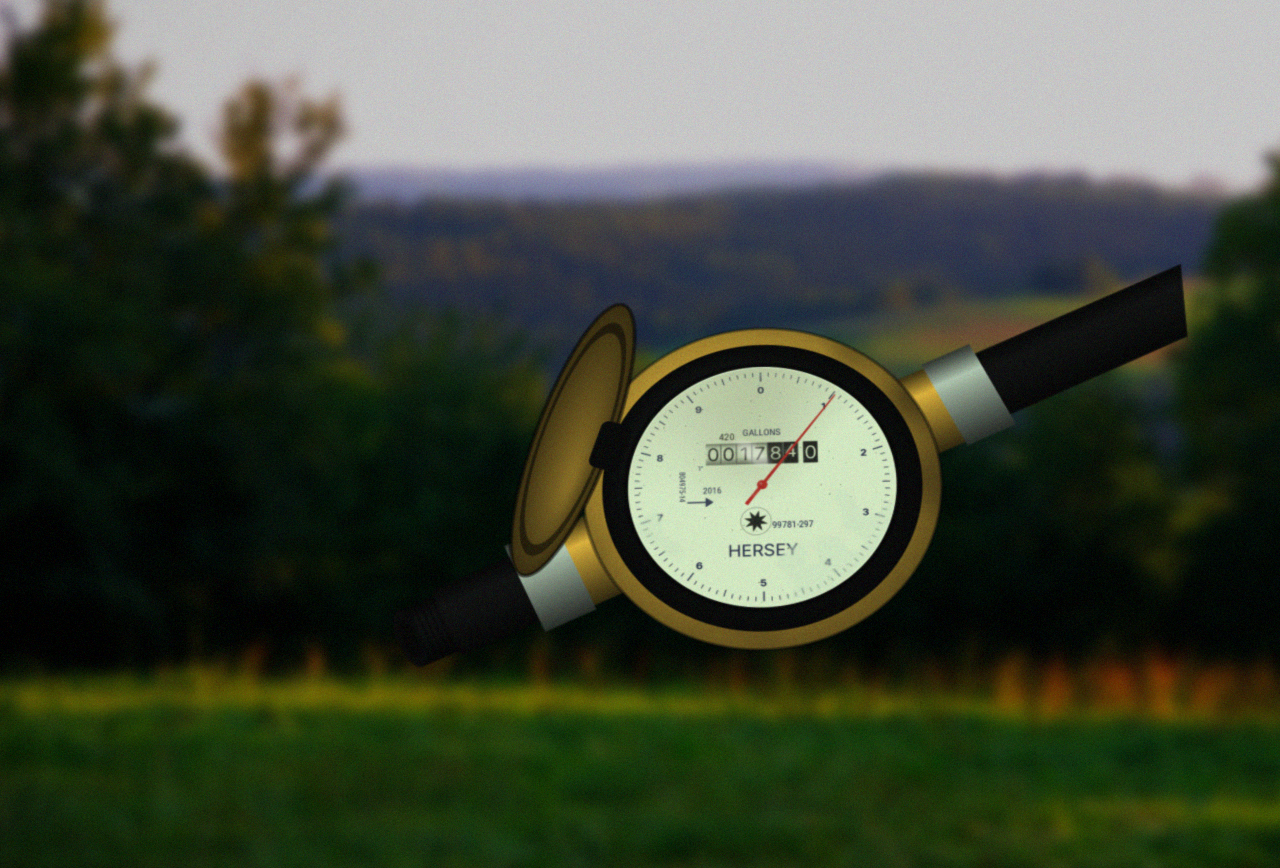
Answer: value=17841.0 unit=gal
